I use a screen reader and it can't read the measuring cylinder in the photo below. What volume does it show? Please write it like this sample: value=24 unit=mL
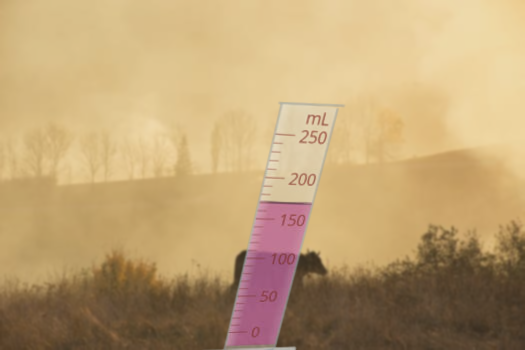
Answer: value=170 unit=mL
